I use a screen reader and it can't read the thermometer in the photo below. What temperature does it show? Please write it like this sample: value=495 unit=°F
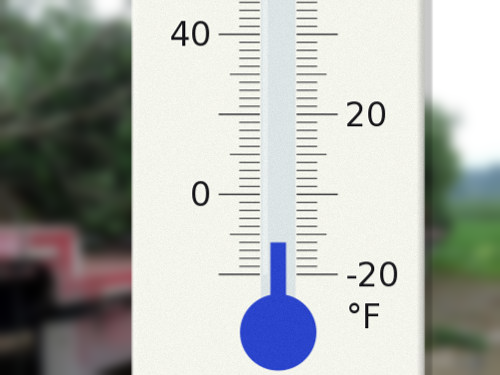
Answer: value=-12 unit=°F
